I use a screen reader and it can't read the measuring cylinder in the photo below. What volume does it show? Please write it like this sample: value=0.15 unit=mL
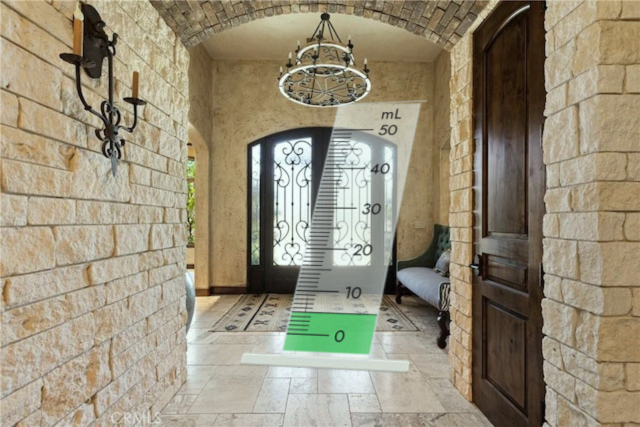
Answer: value=5 unit=mL
